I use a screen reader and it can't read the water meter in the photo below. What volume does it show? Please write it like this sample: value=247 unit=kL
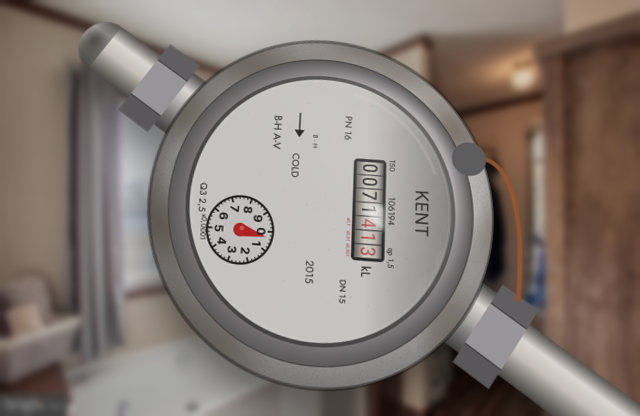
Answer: value=71.4130 unit=kL
